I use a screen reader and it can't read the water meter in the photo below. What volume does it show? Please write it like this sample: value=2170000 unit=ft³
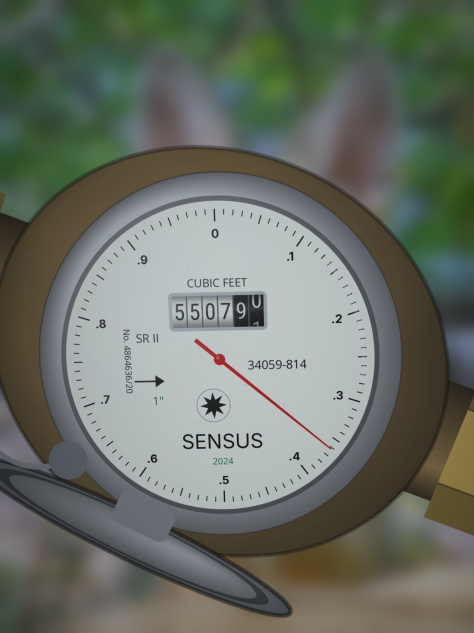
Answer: value=550790.36 unit=ft³
